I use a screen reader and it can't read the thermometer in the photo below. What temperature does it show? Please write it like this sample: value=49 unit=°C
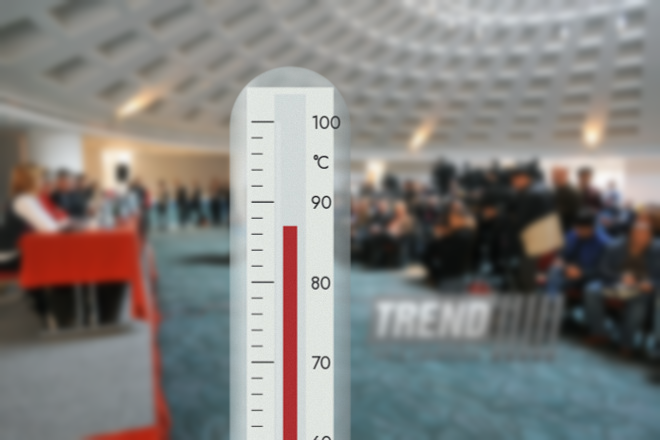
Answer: value=87 unit=°C
